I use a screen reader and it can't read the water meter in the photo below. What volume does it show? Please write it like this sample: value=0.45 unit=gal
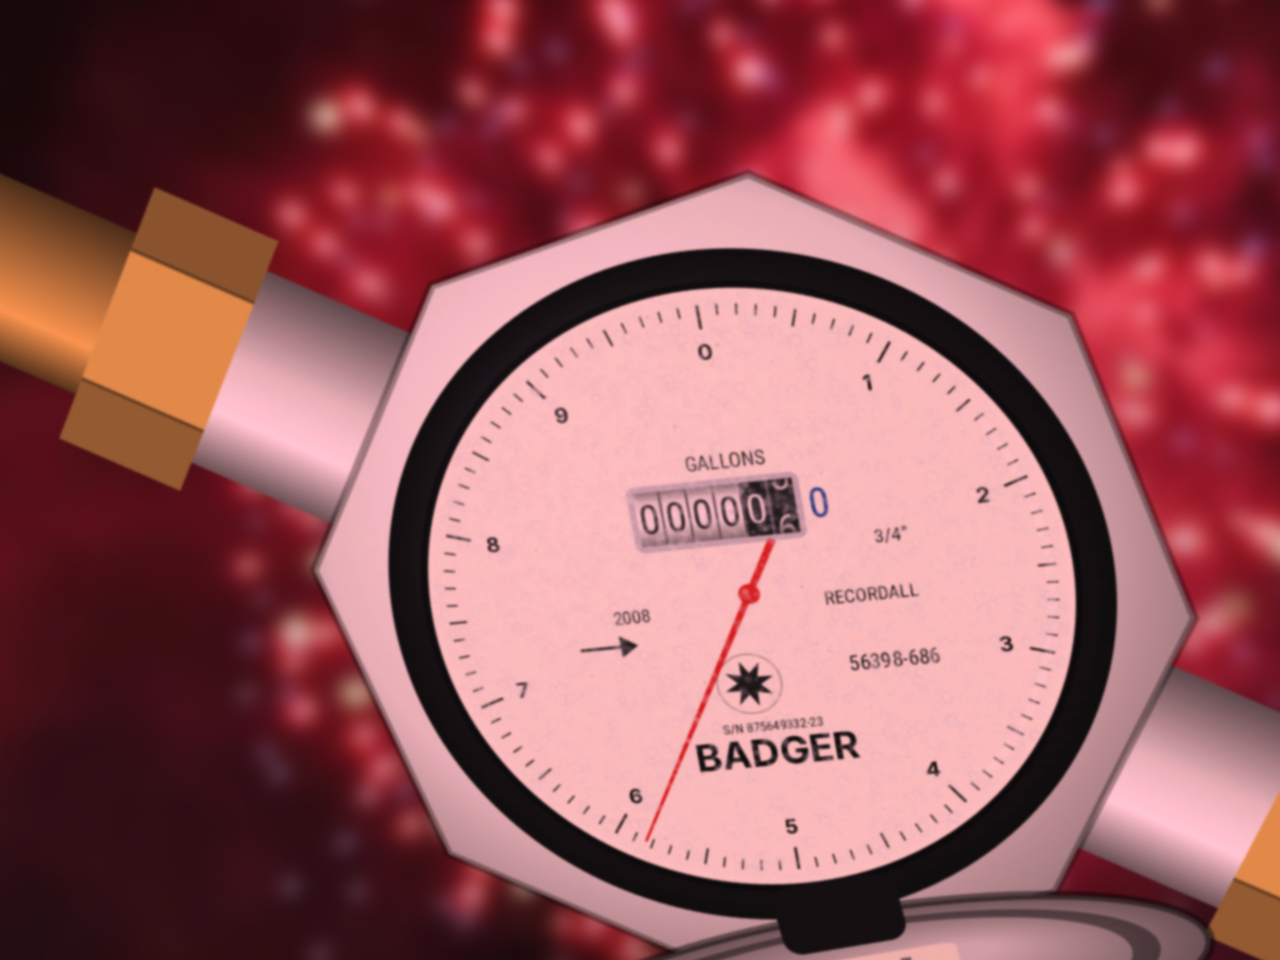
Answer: value=55.8 unit=gal
